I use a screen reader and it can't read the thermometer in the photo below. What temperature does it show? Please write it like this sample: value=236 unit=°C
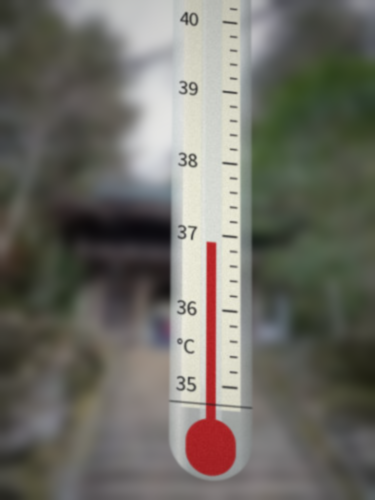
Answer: value=36.9 unit=°C
